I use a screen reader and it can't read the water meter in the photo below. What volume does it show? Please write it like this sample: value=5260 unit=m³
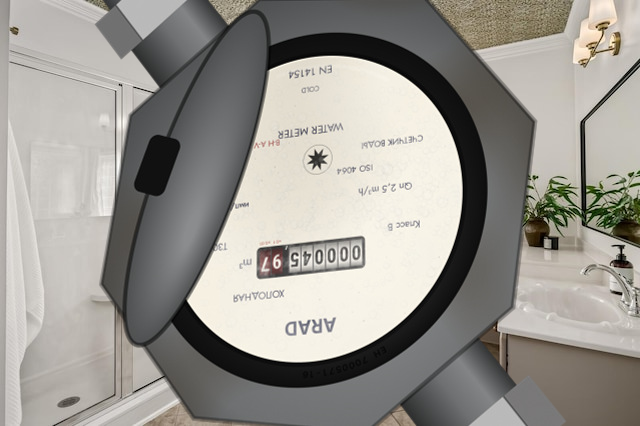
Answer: value=45.97 unit=m³
